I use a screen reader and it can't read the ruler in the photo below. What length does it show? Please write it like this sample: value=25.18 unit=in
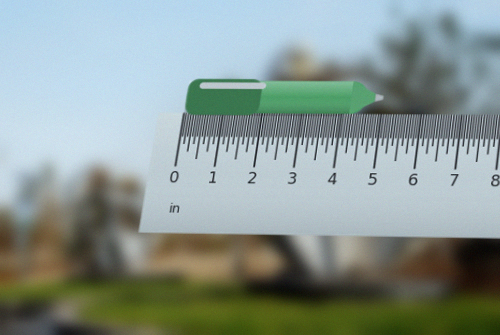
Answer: value=5 unit=in
